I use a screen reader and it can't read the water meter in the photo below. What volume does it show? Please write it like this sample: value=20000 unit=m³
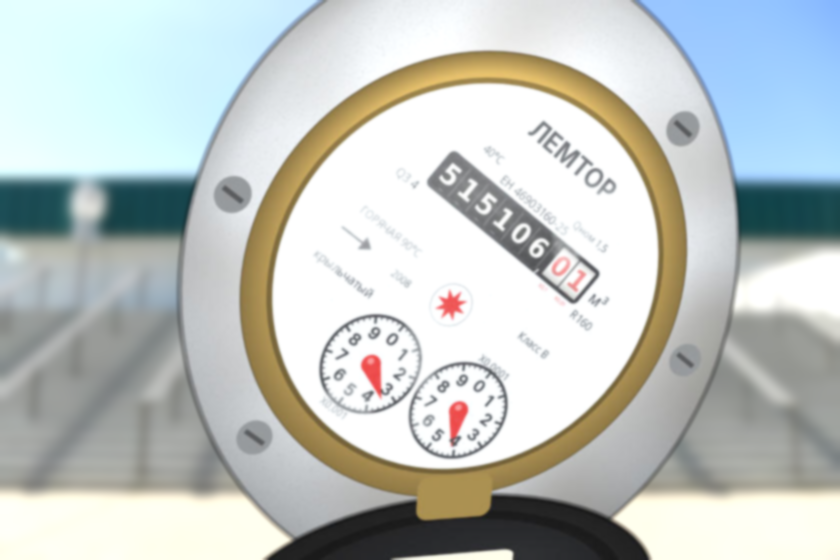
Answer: value=515106.0134 unit=m³
